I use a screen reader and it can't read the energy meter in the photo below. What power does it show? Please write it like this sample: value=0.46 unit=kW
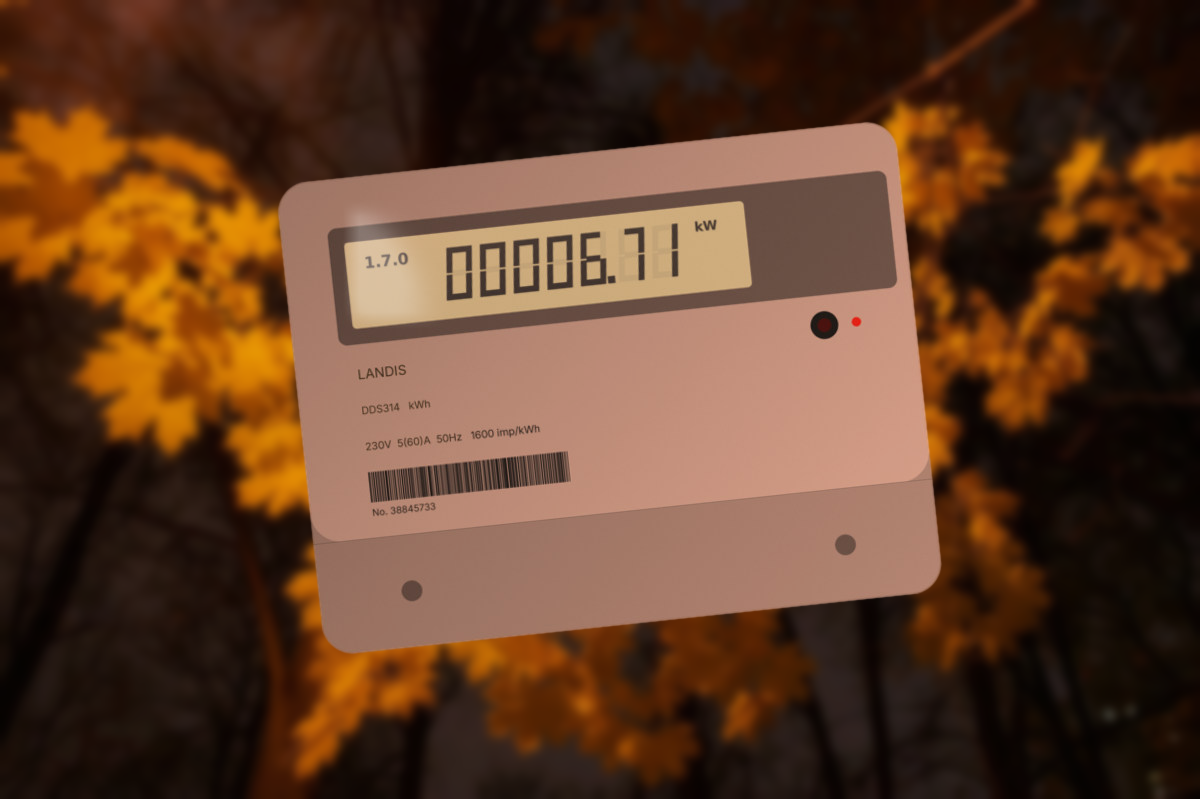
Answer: value=6.71 unit=kW
